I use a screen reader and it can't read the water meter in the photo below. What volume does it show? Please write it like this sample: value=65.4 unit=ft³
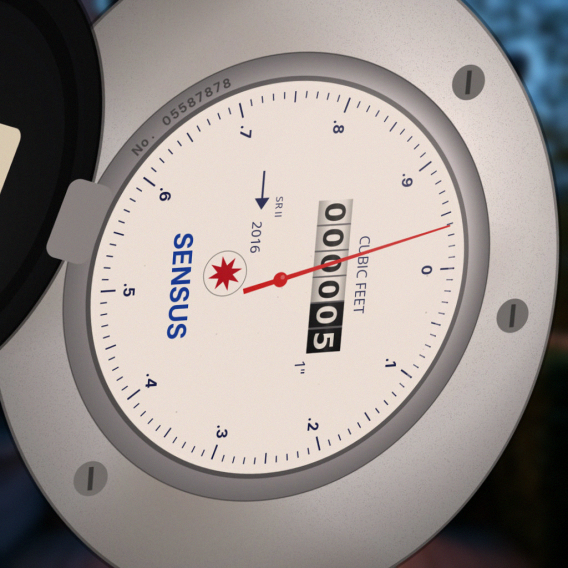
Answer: value=4.96 unit=ft³
